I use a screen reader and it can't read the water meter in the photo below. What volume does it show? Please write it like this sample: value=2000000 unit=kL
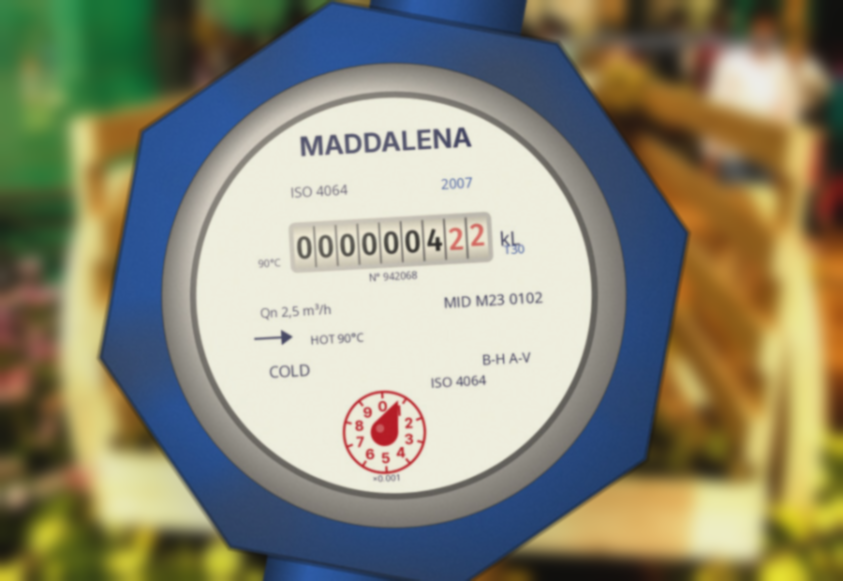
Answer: value=4.220 unit=kL
